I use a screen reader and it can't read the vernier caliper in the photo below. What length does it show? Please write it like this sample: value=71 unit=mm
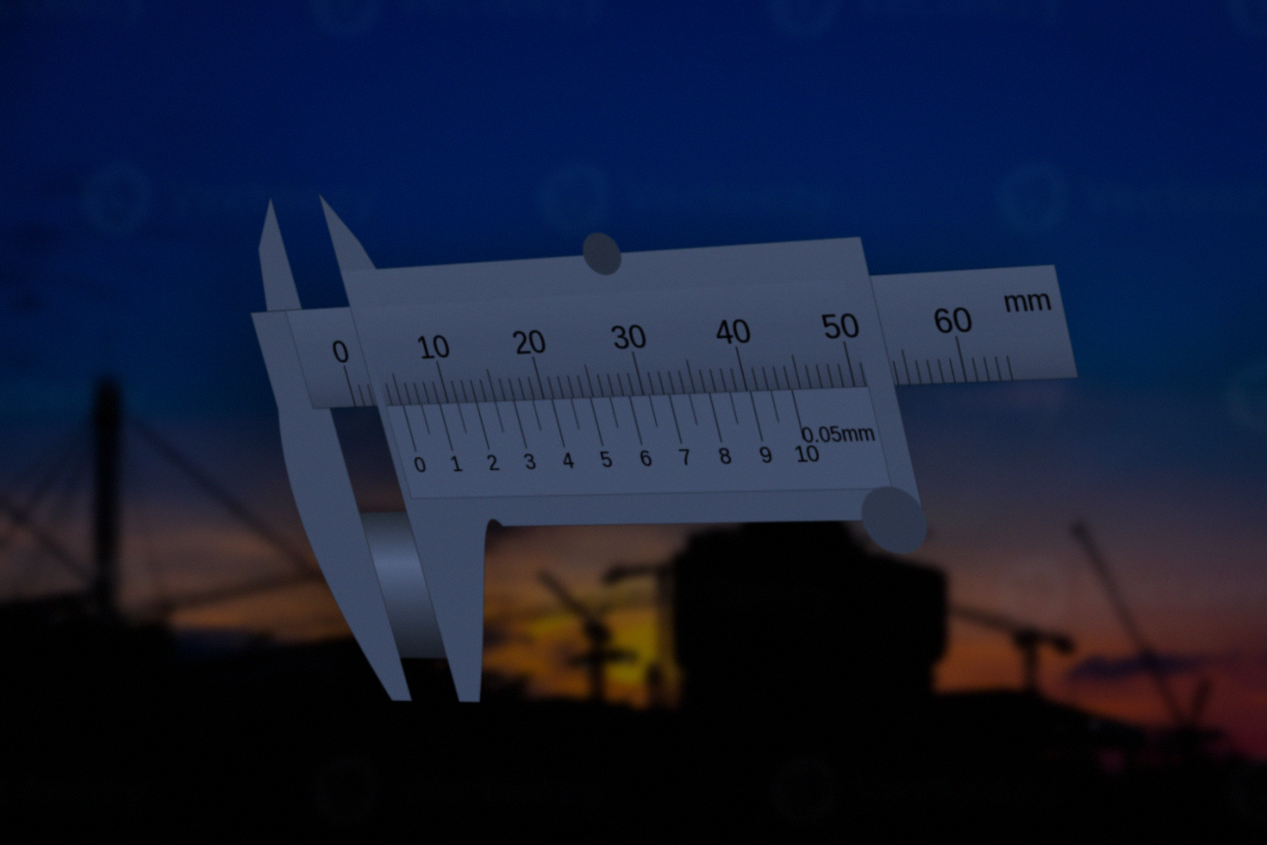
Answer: value=5.2 unit=mm
